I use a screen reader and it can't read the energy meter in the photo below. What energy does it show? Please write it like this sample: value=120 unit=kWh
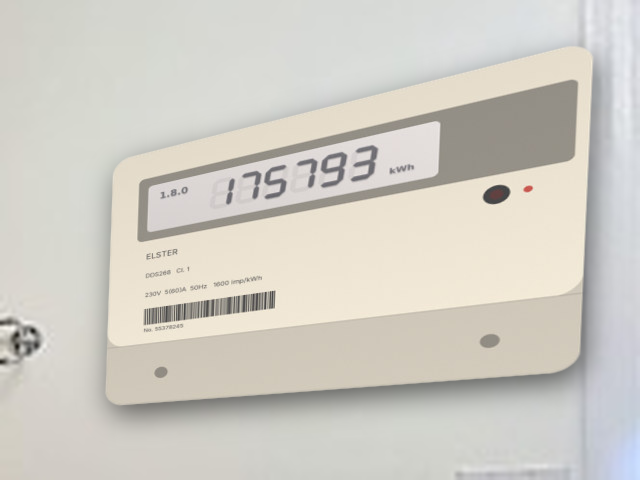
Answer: value=175793 unit=kWh
